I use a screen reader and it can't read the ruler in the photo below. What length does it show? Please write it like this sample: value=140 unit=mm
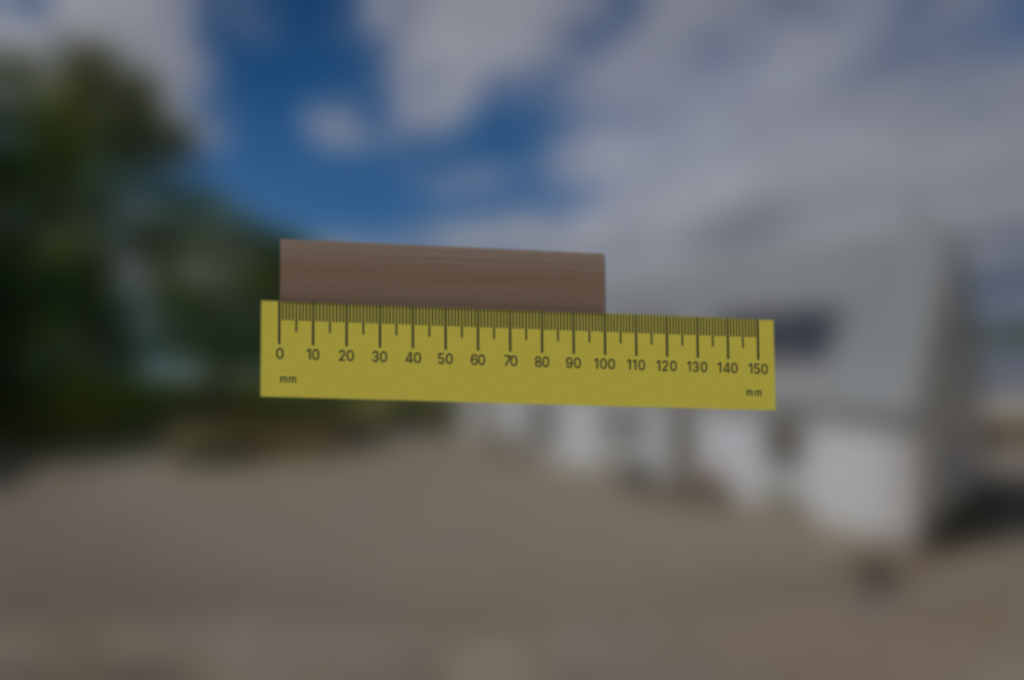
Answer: value=100 unit=mm
